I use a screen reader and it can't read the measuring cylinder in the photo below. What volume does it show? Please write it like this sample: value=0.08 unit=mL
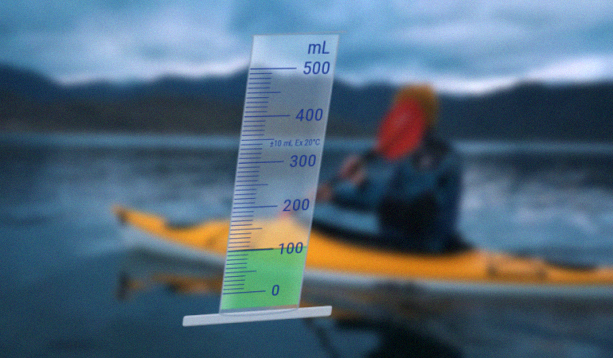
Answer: value=100 unit=mL
